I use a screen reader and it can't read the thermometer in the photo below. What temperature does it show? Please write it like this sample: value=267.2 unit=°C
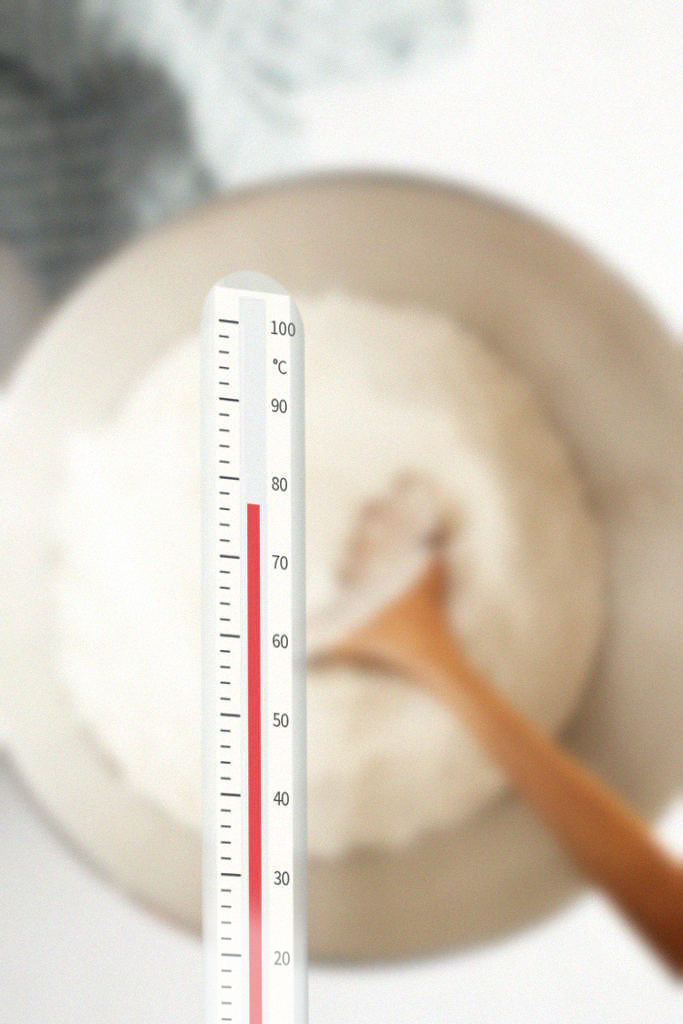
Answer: value=77 unit=°C
